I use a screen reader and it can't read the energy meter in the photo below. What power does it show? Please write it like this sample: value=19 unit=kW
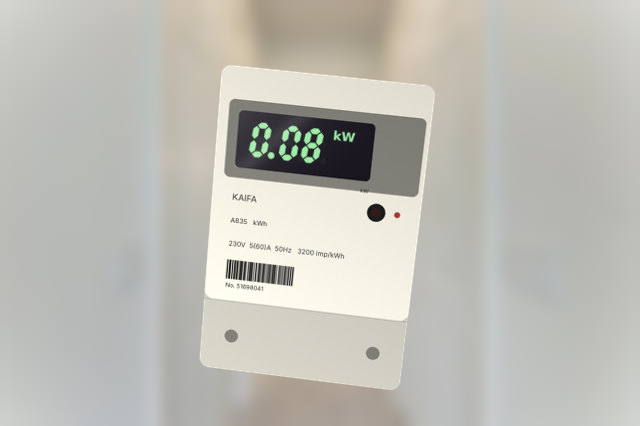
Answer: value=0.08 unit=kW
